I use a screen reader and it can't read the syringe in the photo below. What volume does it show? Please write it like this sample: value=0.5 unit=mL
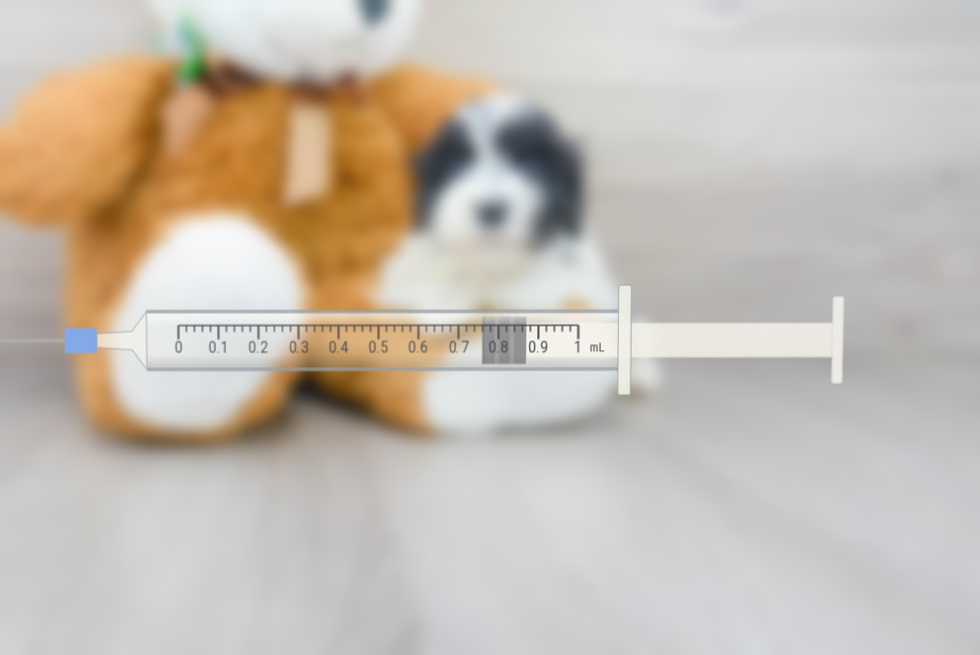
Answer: value=0.76 unit=mL
